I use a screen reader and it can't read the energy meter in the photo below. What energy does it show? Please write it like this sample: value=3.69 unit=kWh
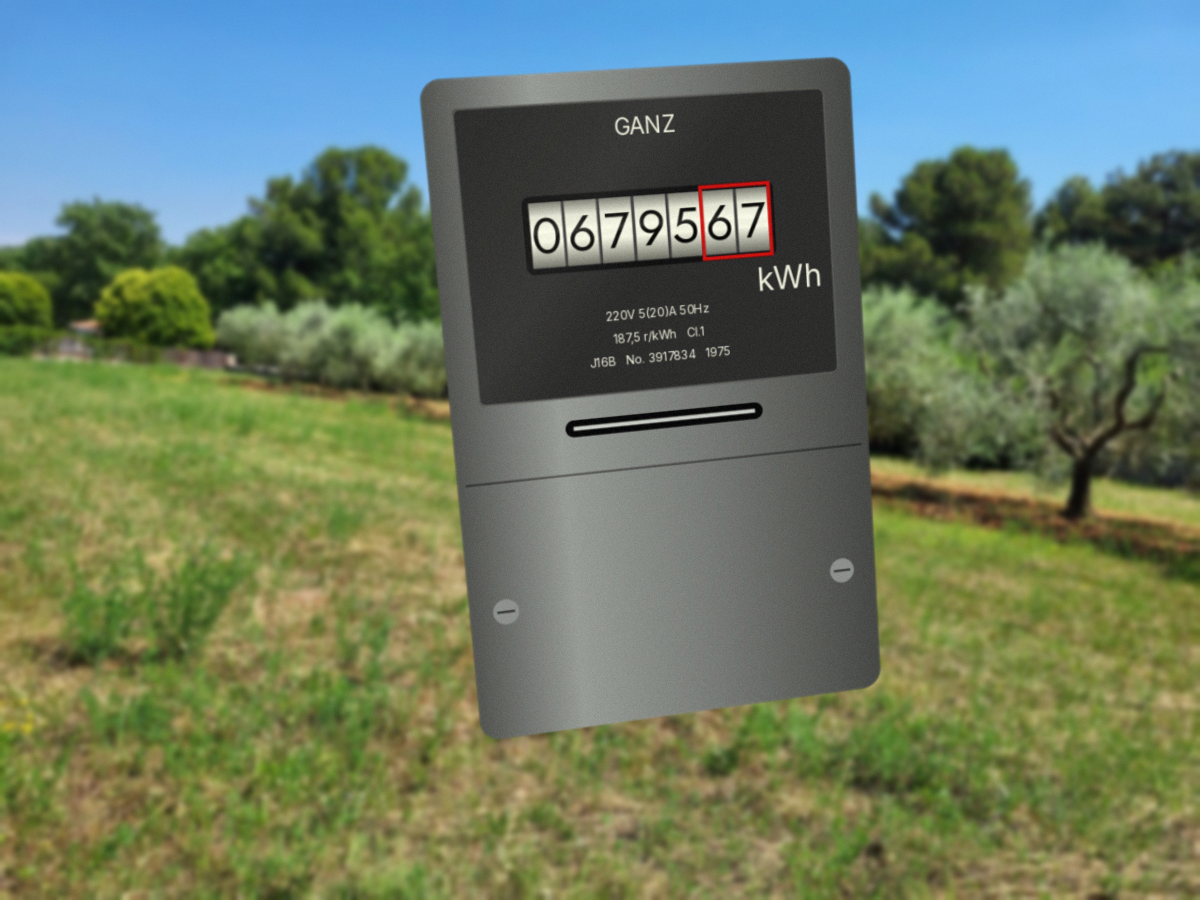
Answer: value=6795.67 unit=kWh
